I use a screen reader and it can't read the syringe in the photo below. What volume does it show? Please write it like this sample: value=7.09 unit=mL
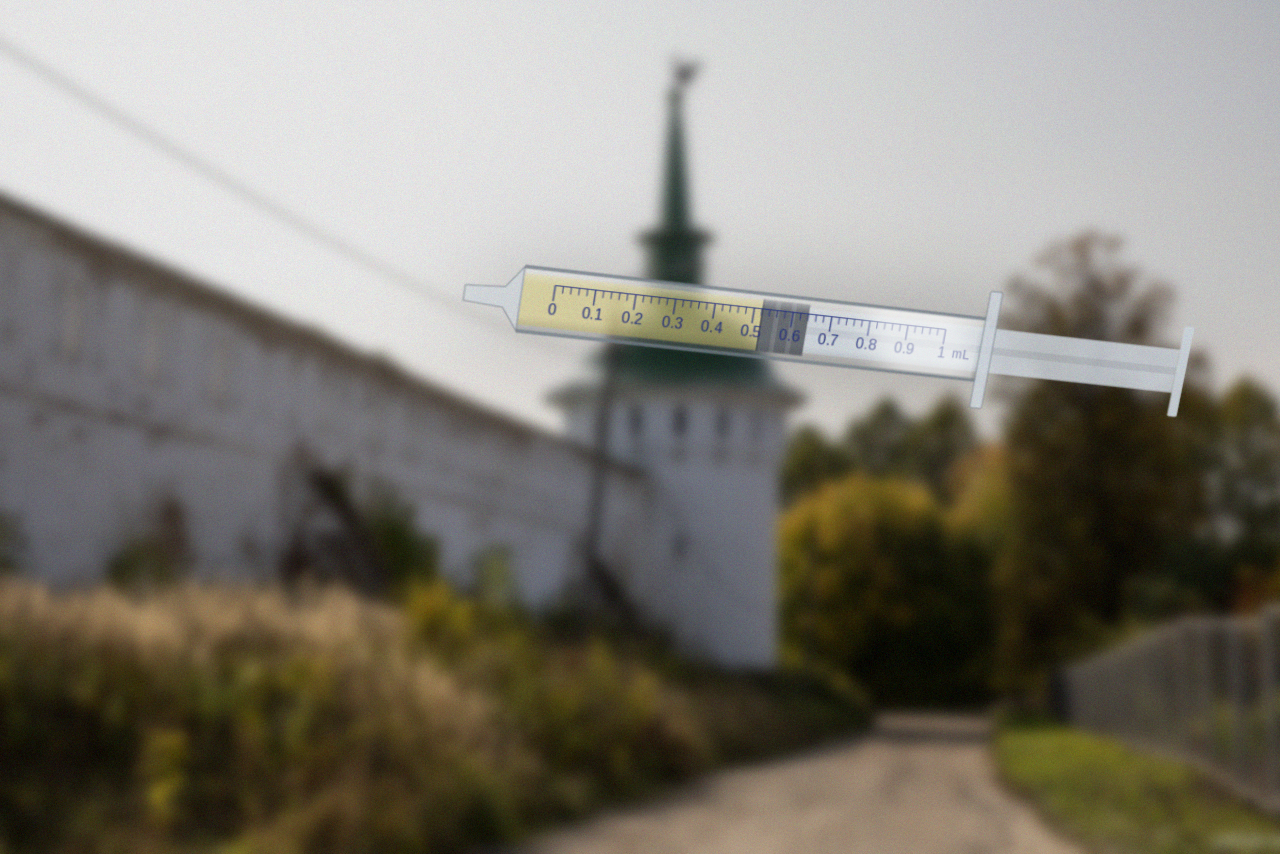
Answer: value=0.52 unit=mL
